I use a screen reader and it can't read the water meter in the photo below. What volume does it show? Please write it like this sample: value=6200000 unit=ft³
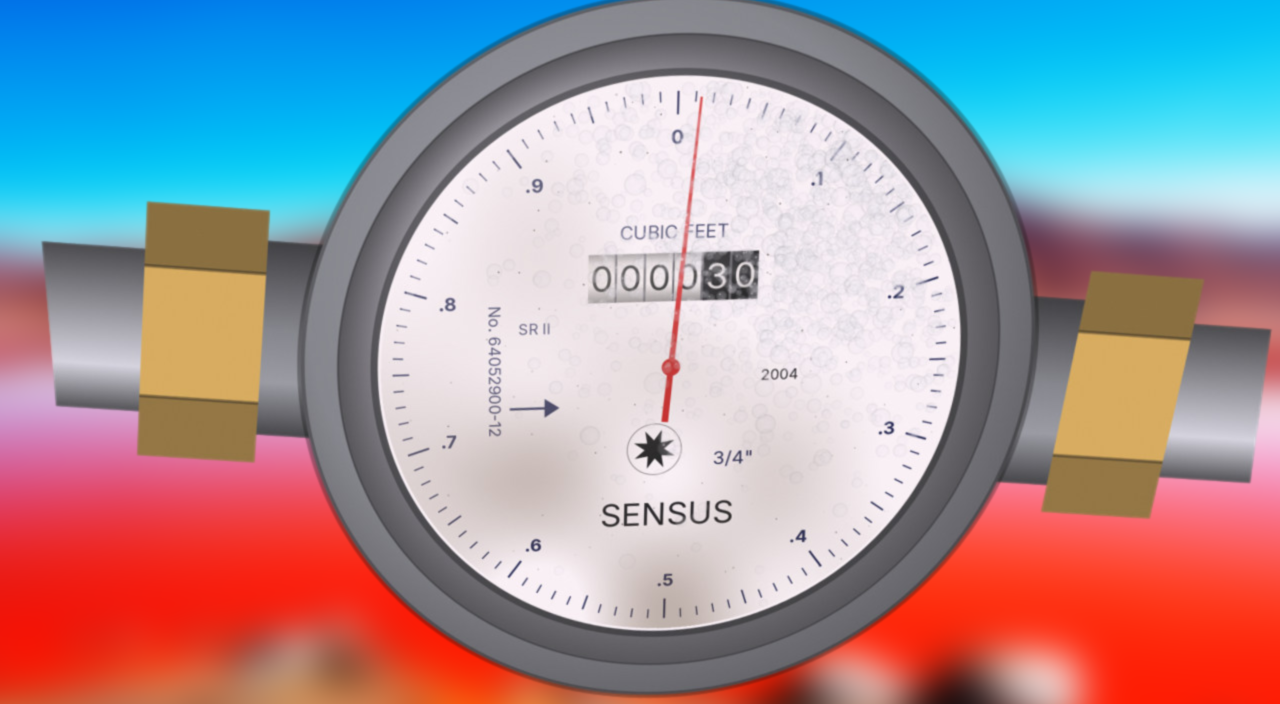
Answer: value=30.01 unit=ft³
